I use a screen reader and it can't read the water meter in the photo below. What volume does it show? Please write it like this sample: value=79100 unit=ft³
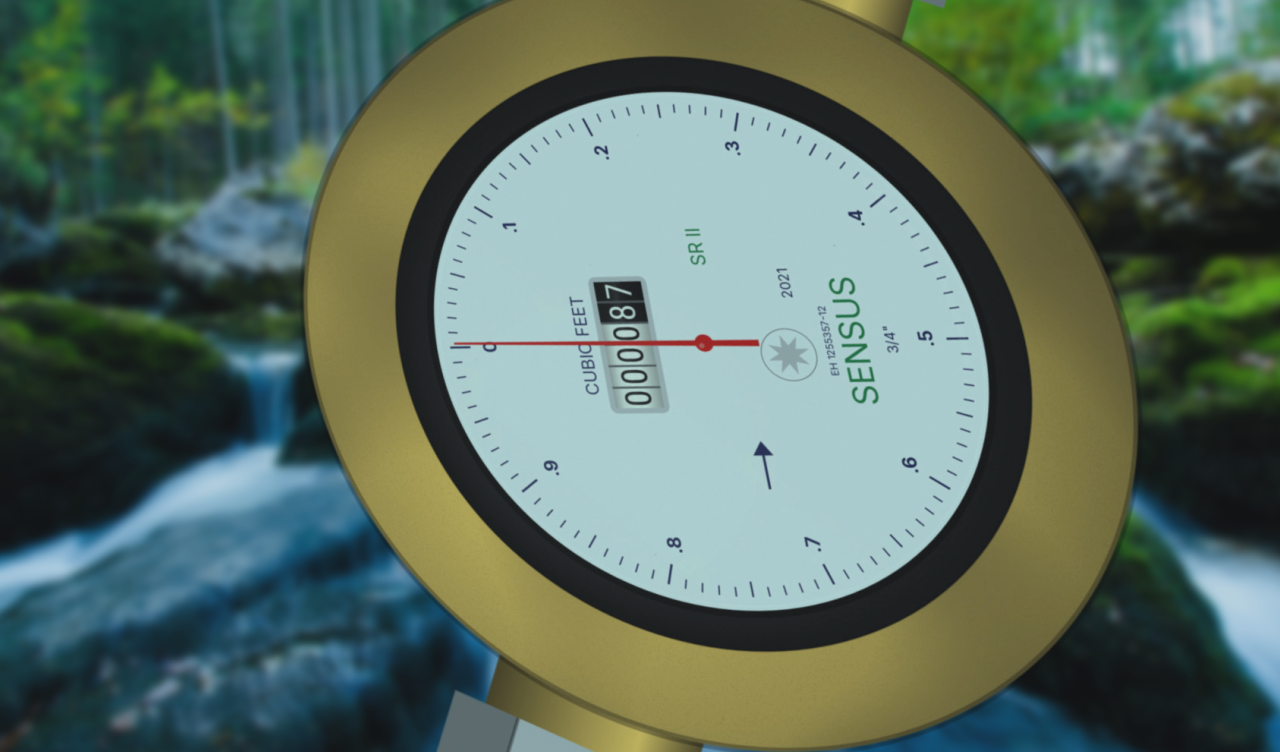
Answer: value=87.00 unit=ft³
